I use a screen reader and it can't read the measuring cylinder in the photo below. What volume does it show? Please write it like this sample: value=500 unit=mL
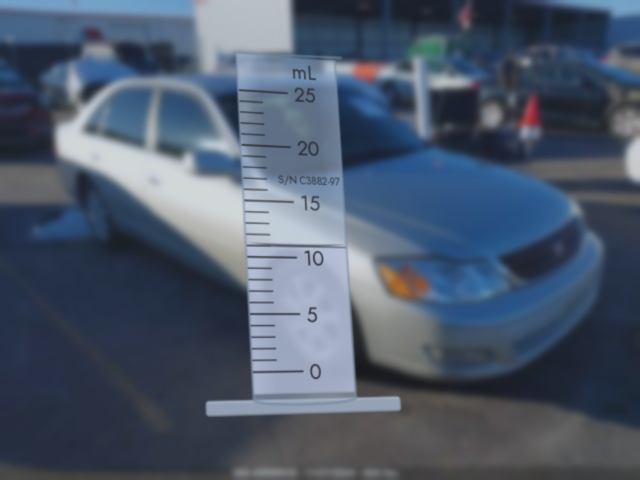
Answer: value=11 unit=mL
